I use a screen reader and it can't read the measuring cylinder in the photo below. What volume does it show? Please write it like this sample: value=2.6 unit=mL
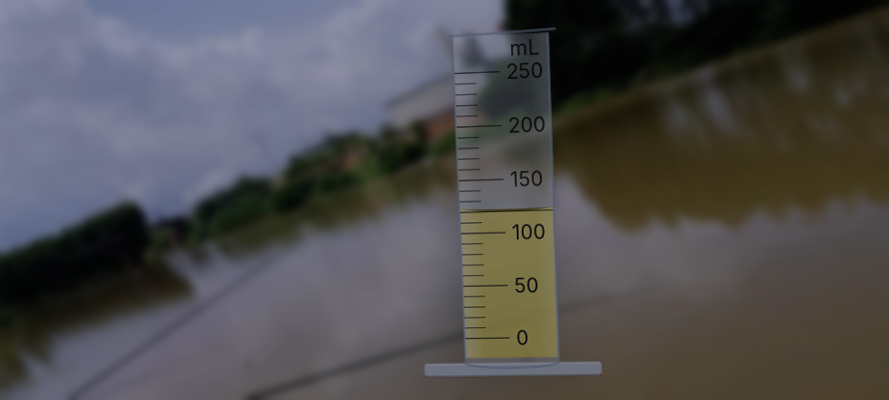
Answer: value=120 unit=mL
